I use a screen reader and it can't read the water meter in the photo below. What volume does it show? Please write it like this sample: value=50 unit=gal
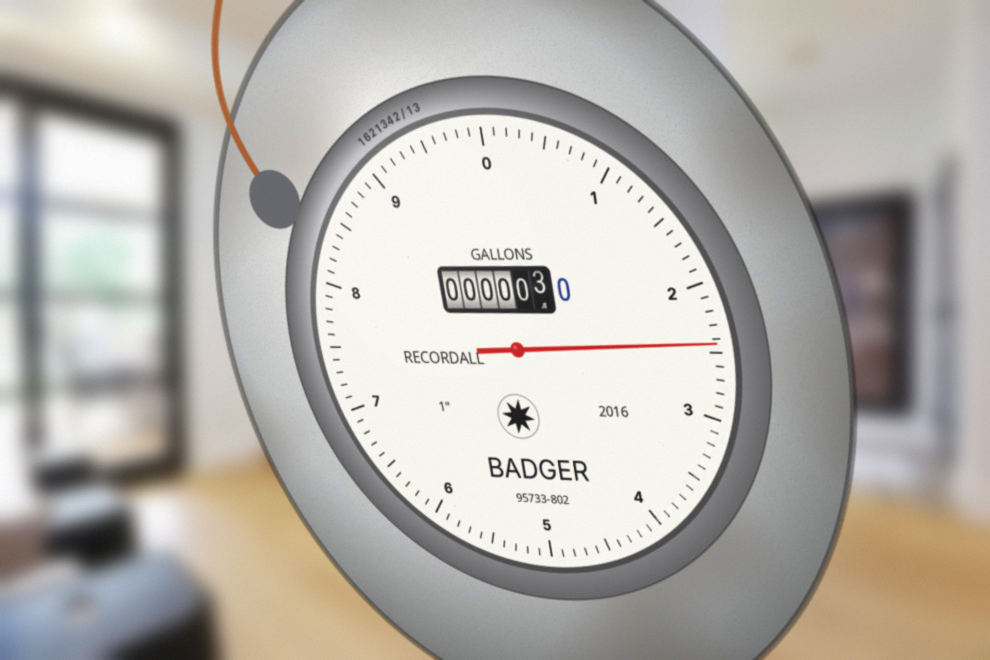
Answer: value=32.4 unit=gal
